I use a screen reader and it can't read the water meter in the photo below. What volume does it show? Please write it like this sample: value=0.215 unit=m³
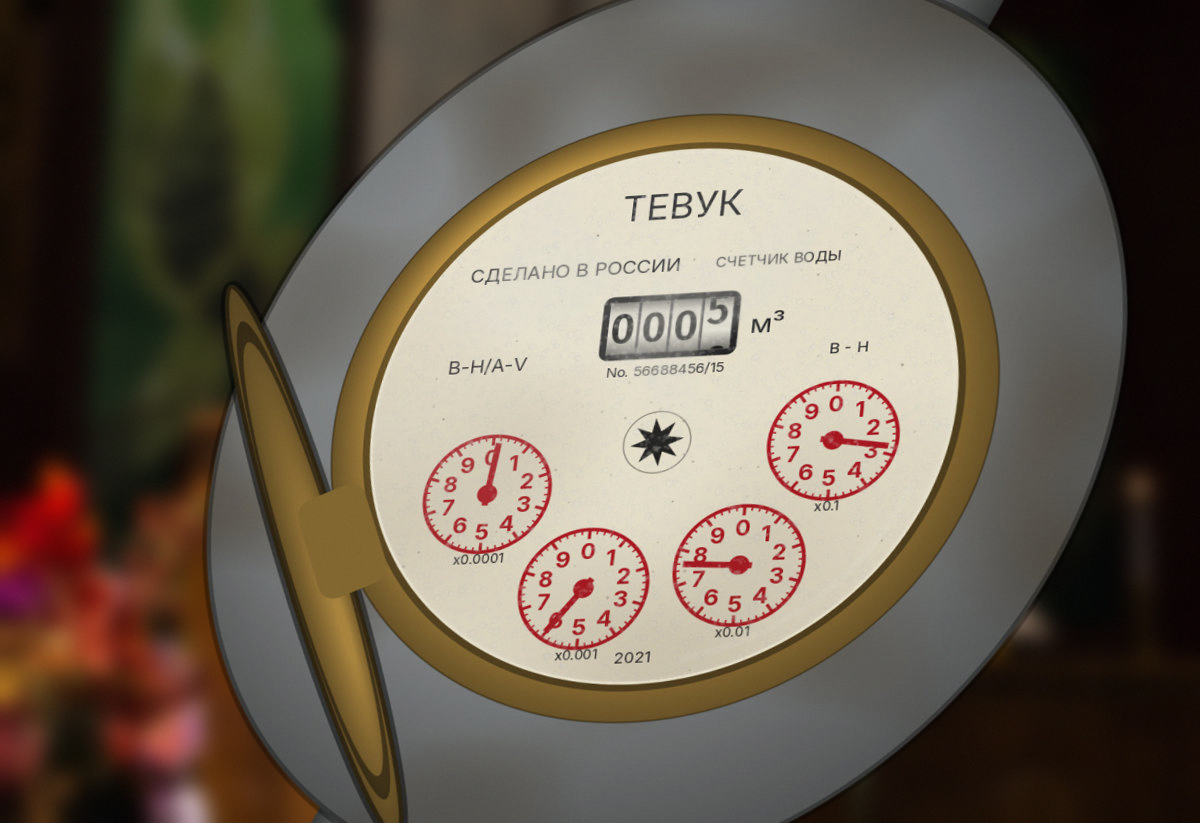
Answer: value=5.2760 unit=m³
